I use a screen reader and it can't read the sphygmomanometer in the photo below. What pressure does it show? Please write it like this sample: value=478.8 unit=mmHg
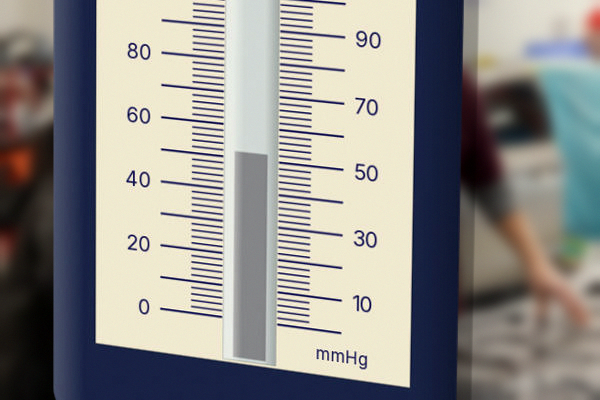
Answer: value=52 unit=mmHg
